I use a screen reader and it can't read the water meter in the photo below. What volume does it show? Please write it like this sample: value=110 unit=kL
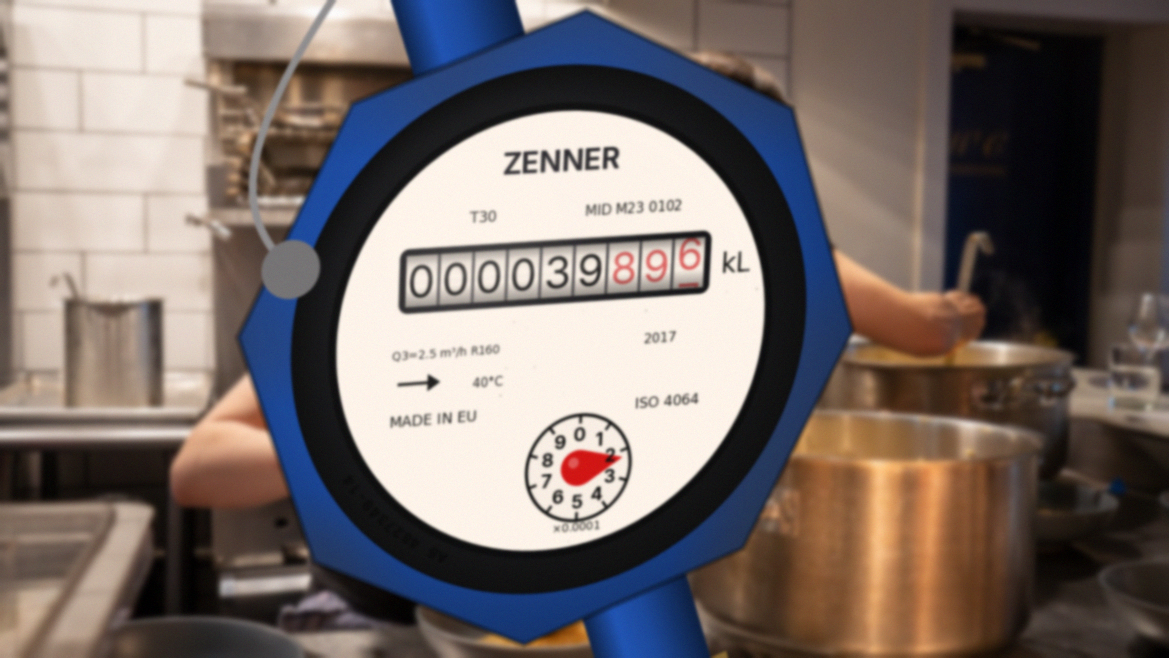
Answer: value=39.8962 unit=kL
